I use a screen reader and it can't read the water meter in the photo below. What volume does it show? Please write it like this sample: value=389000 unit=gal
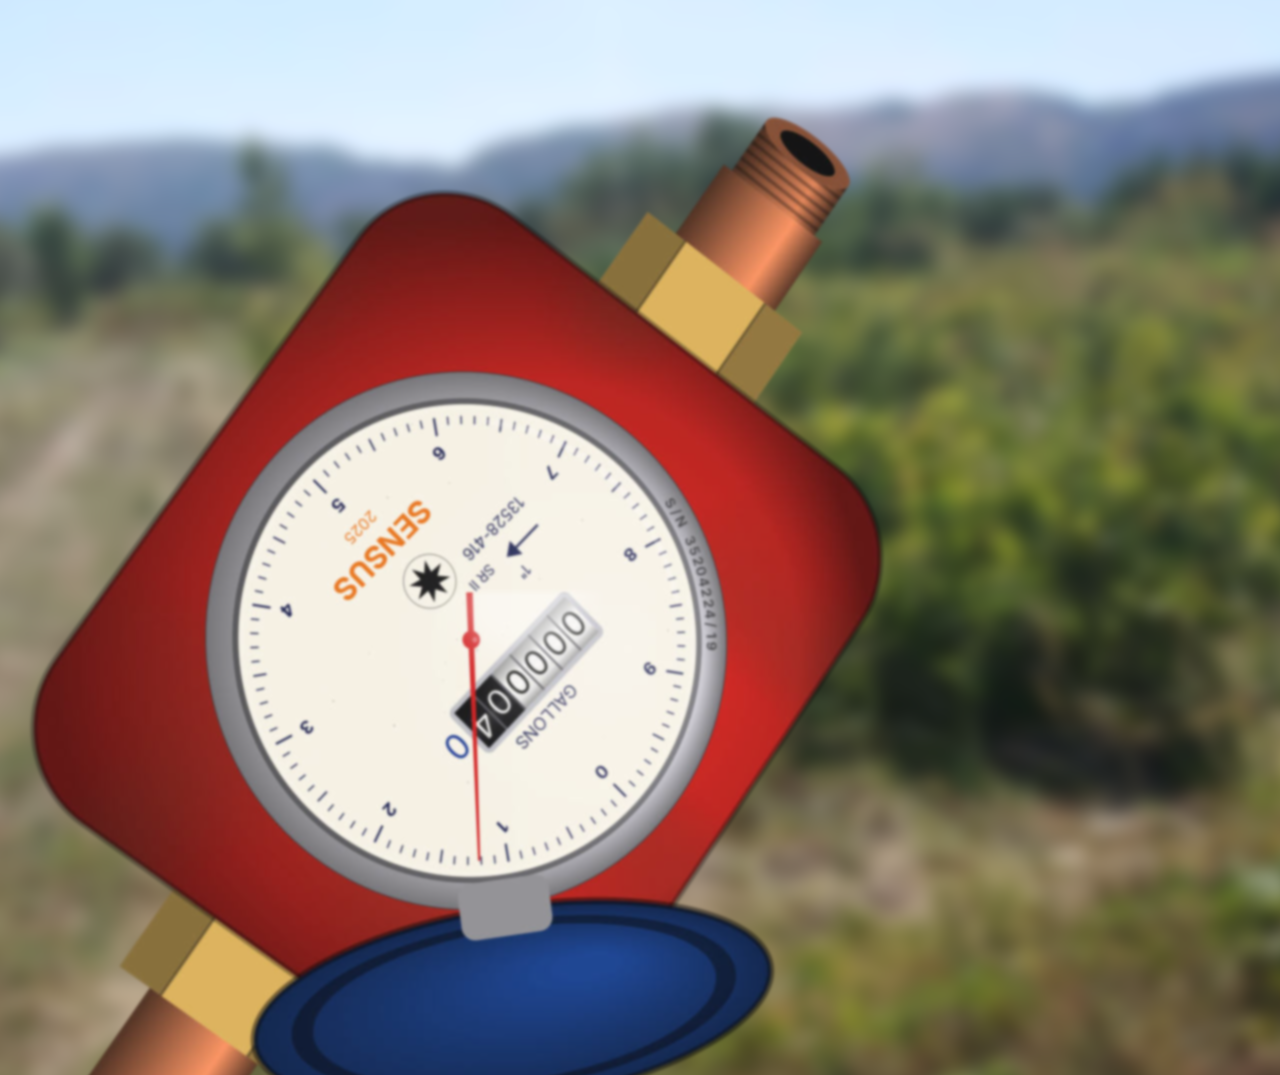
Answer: value=41.2 unit=gal
